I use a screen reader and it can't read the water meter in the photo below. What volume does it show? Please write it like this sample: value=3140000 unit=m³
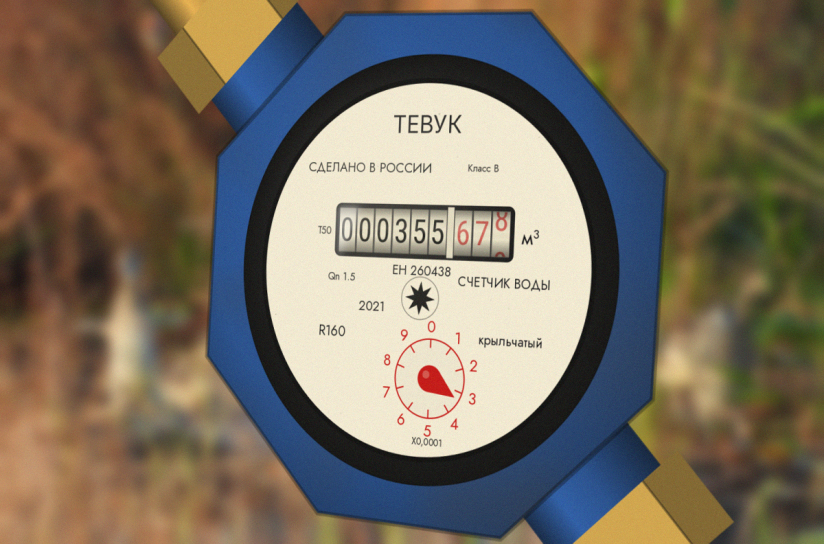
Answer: value=355.6783 unit=m³
